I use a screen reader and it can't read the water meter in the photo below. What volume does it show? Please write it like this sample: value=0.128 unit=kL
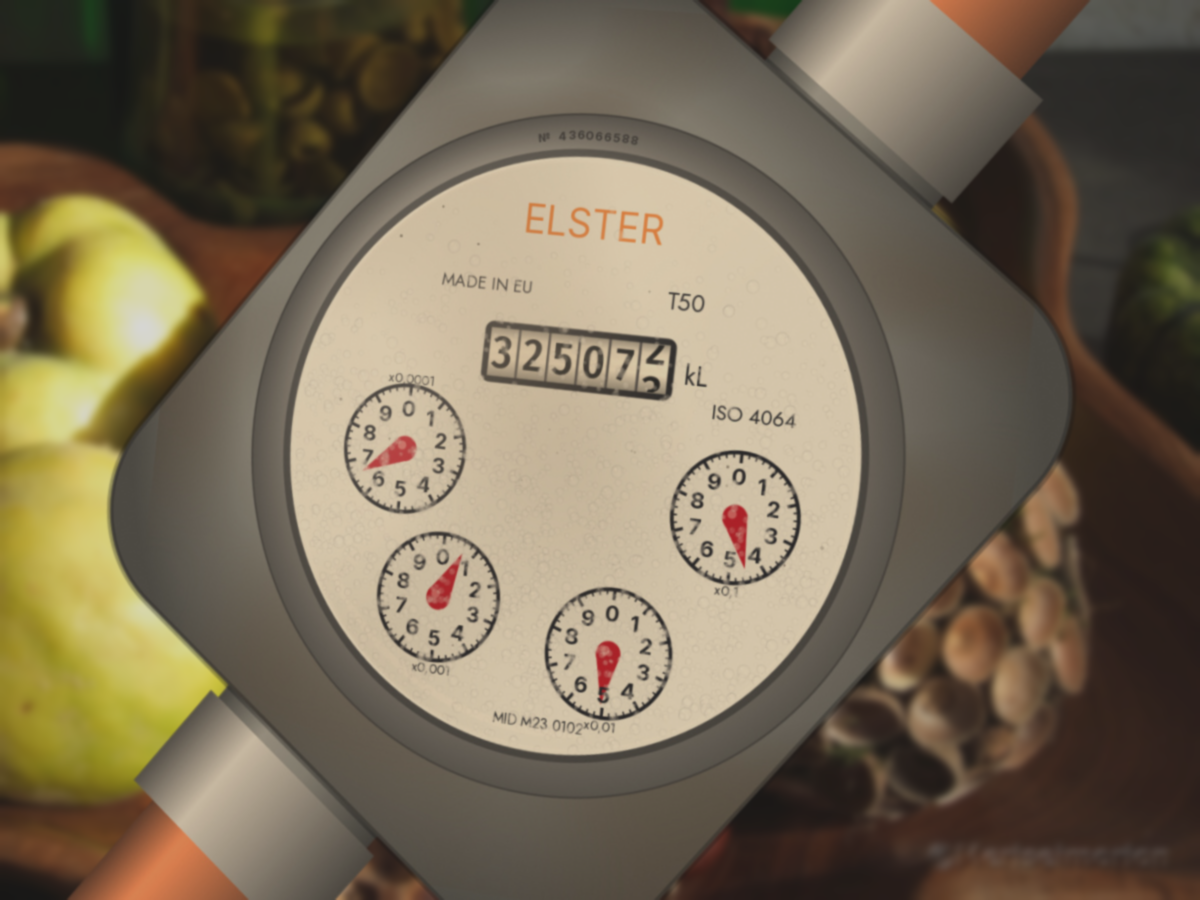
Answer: value=325072.4506 unit=kL
